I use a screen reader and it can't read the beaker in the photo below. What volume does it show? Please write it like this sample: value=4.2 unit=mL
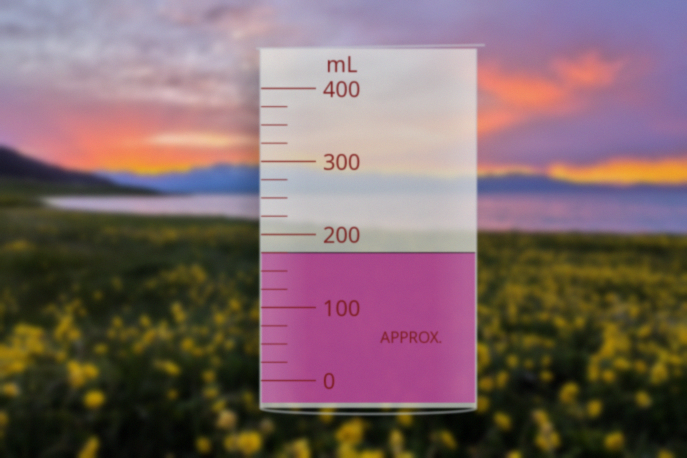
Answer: value=175 unit=mL
